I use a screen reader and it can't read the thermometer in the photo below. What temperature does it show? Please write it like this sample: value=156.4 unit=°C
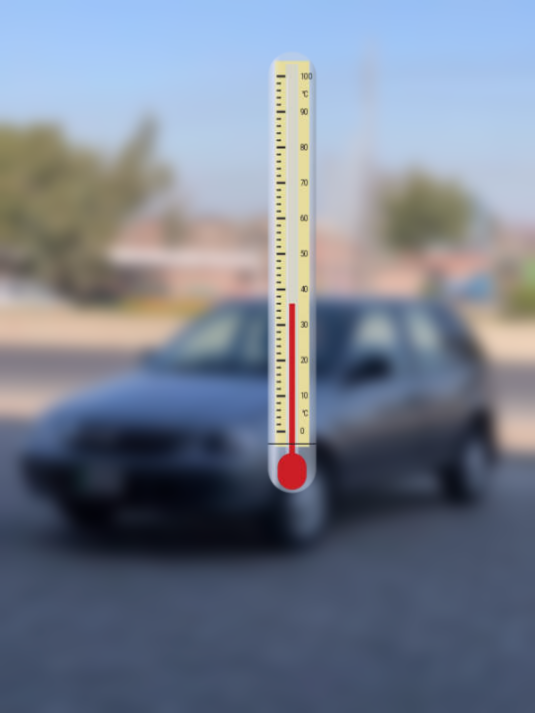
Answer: value=36 unit=°C
